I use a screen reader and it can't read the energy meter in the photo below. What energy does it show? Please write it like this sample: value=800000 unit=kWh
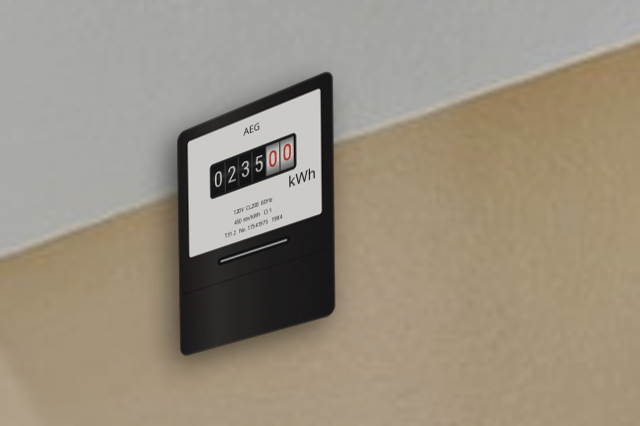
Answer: value=235.00 unit=kWh
